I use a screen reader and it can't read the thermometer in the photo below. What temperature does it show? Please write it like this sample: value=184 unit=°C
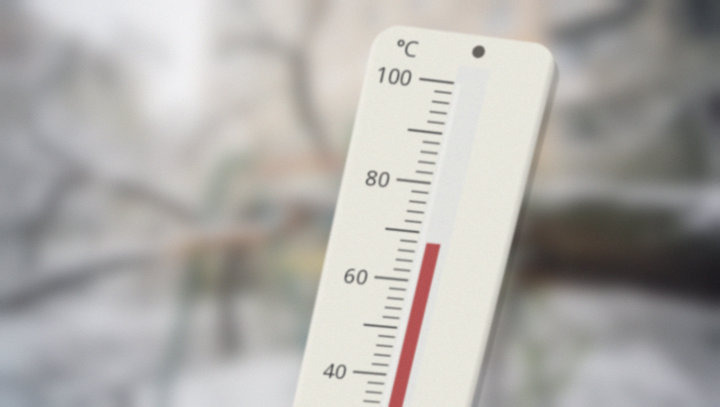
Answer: value=68 unit=°C
